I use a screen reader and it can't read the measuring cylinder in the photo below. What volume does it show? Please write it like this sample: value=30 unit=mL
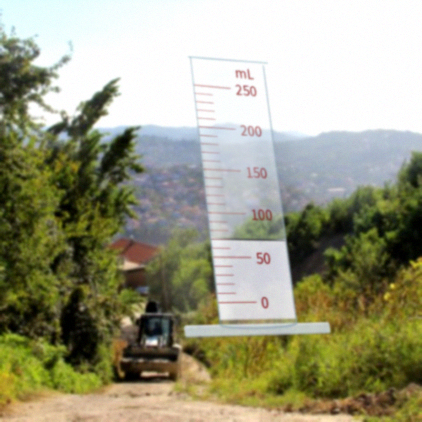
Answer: value=70 unit=mL
